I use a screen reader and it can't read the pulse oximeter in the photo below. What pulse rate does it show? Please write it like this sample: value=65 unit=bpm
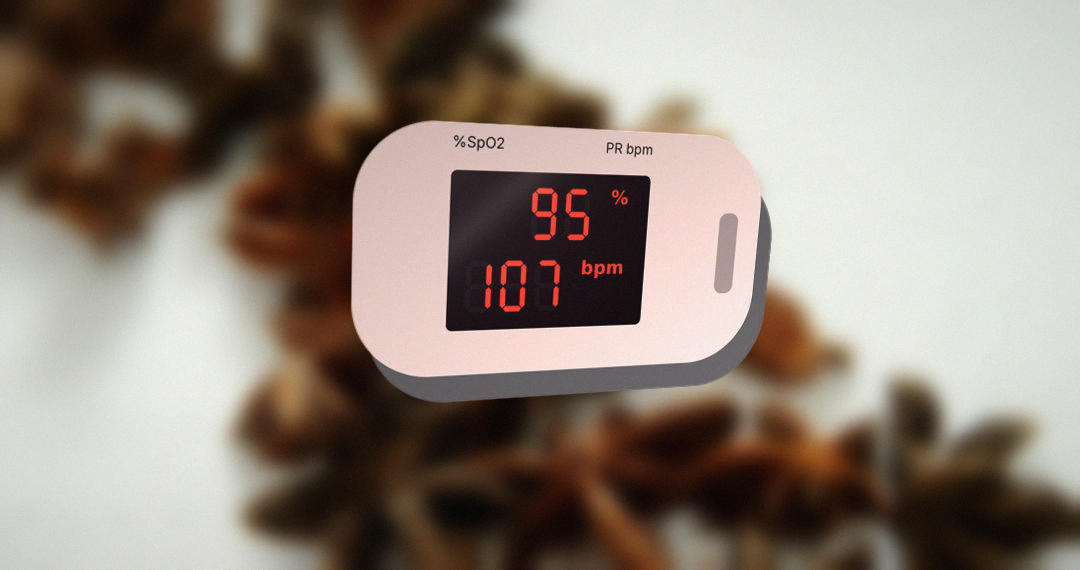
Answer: value=107 unit=bpm
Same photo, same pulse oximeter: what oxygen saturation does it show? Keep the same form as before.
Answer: value=95 unit=%
